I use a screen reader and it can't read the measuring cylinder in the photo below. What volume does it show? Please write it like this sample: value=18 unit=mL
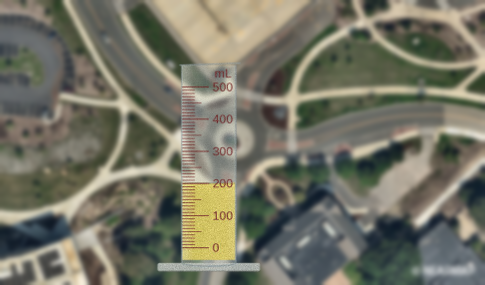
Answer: value=200 unit=mL
